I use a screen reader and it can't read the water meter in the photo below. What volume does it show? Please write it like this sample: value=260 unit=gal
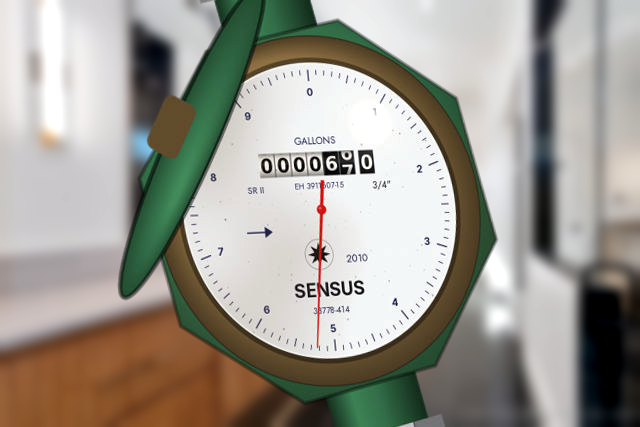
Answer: value=665.2 unit=gal
